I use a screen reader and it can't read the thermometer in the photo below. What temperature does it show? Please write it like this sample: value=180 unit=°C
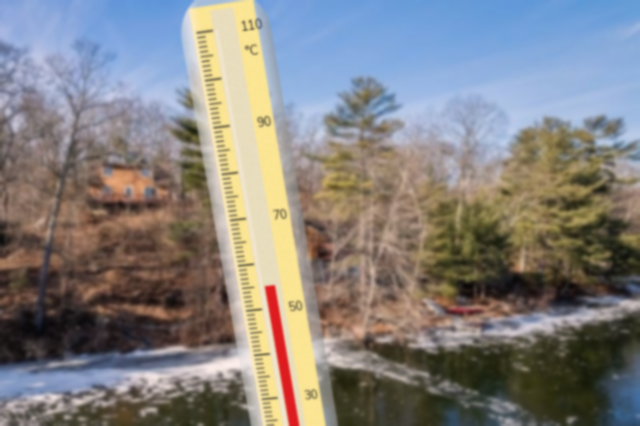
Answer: value=55 unit=°C
